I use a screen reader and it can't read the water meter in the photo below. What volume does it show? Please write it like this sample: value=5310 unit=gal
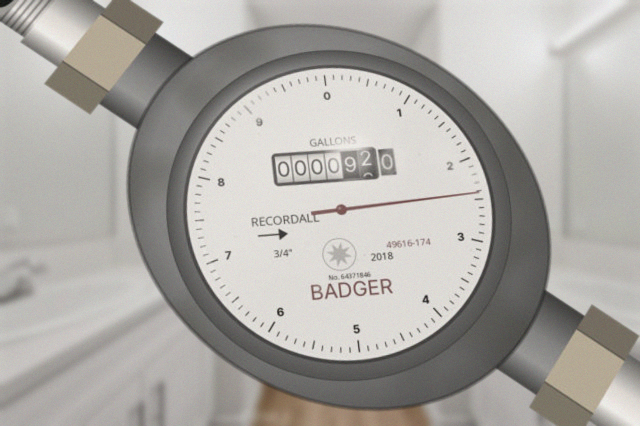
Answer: value=922.4 unit=gal
